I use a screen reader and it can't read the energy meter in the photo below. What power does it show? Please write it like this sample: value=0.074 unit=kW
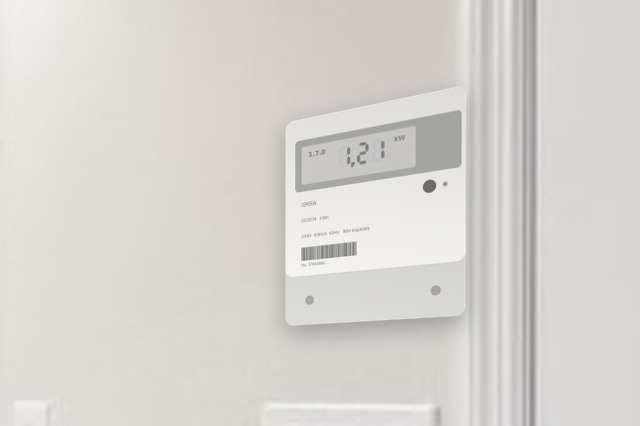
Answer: value=1.21 unit=kW
